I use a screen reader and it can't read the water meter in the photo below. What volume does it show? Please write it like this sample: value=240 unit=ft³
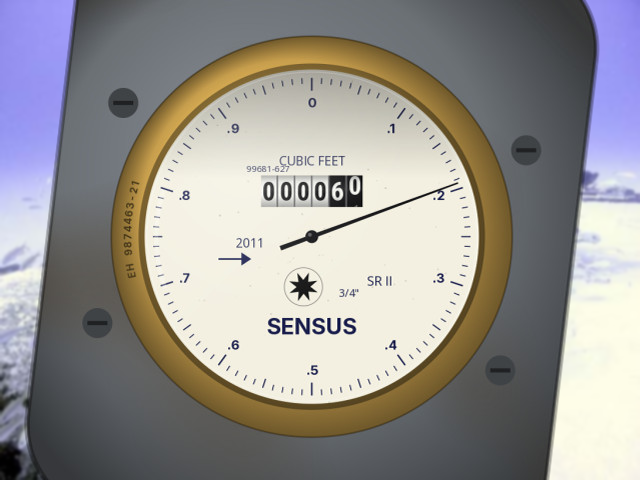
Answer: value=60.19 unit=ft³
